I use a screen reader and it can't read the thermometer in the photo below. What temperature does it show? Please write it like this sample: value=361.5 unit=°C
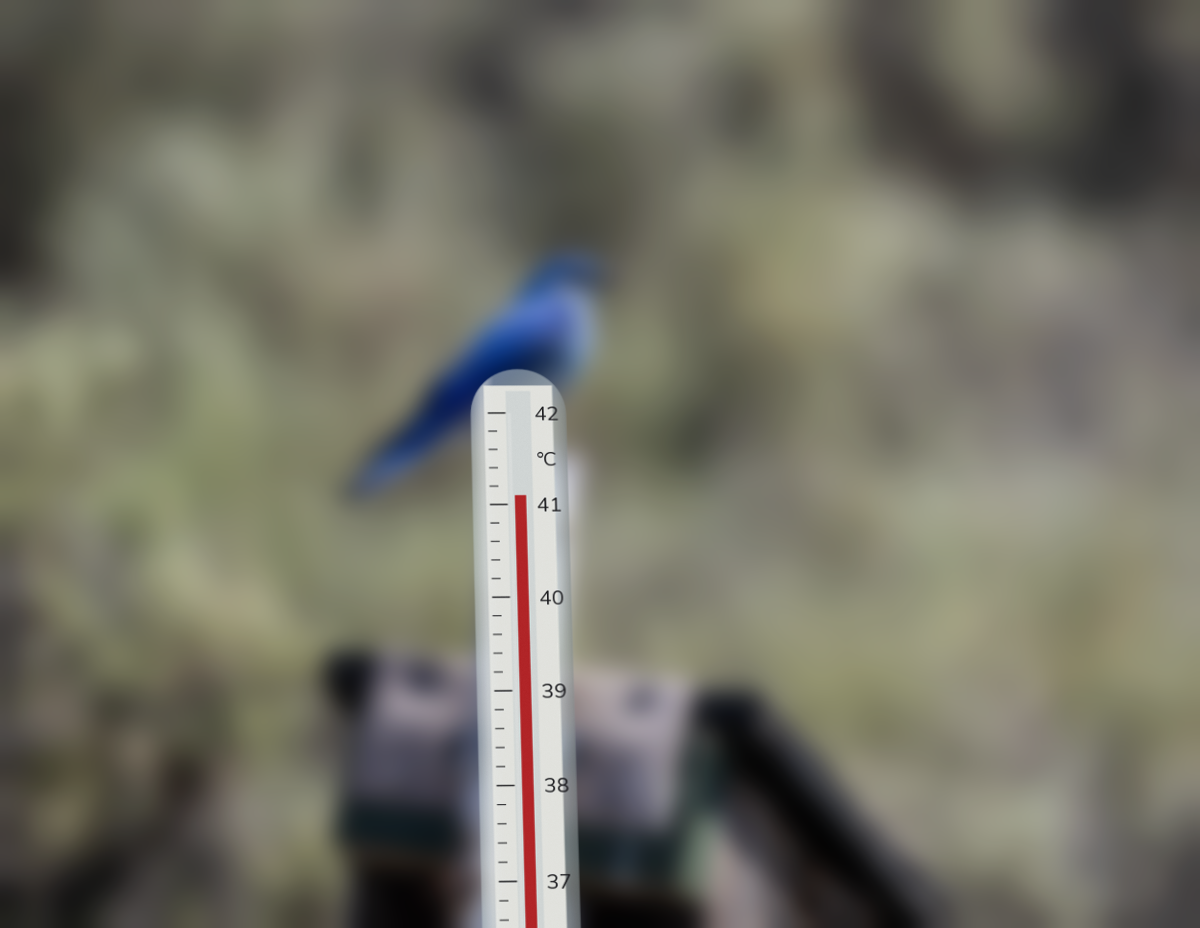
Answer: value=41.1 unit=°C
